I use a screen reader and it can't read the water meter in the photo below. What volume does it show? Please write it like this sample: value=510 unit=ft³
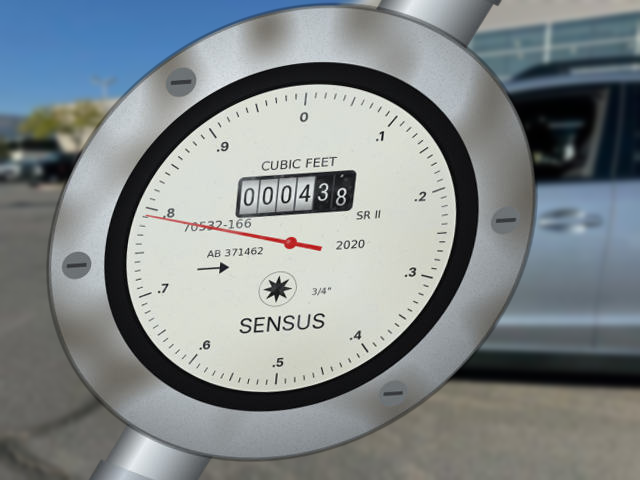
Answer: value=437.79 unit=ft³
